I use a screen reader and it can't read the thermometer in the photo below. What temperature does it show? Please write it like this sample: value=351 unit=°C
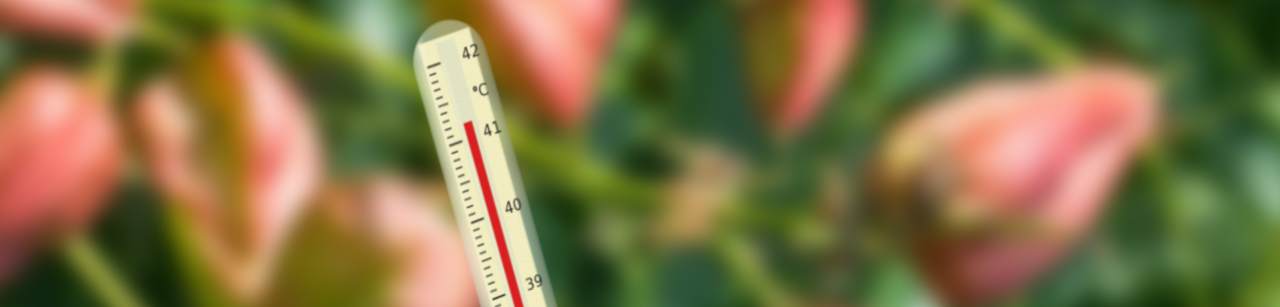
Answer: value=41.2 unit=°C
